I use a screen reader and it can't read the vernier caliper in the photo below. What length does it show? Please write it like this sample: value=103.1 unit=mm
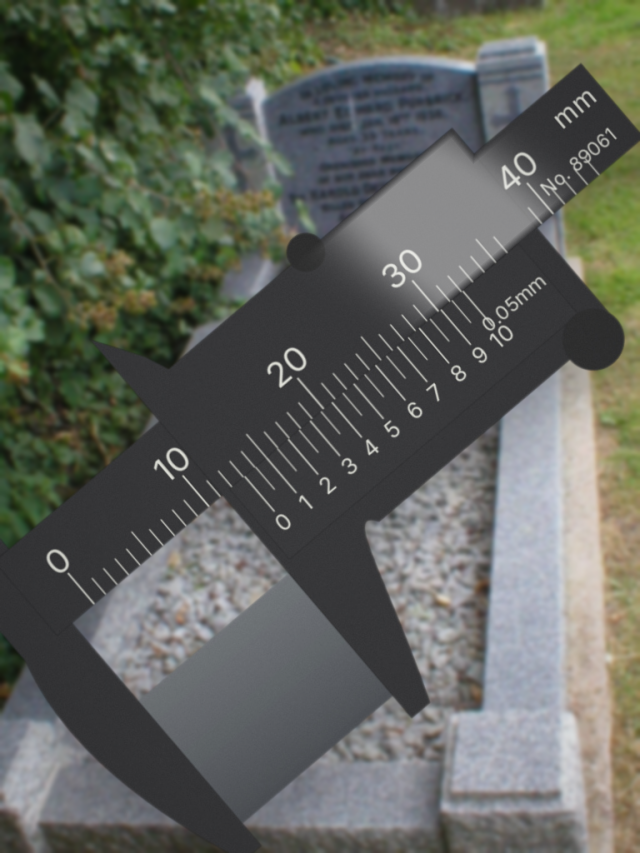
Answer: value=13.1 unit=mm
